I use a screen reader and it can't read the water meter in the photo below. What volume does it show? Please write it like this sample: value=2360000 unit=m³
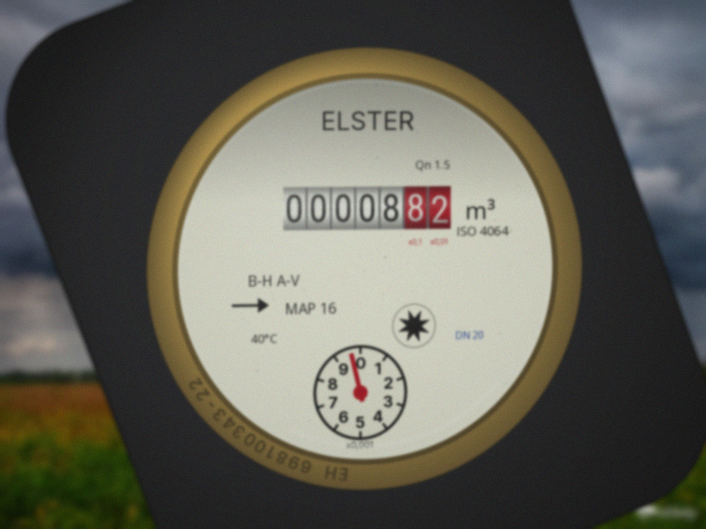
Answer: value=8.819 unit=m³
